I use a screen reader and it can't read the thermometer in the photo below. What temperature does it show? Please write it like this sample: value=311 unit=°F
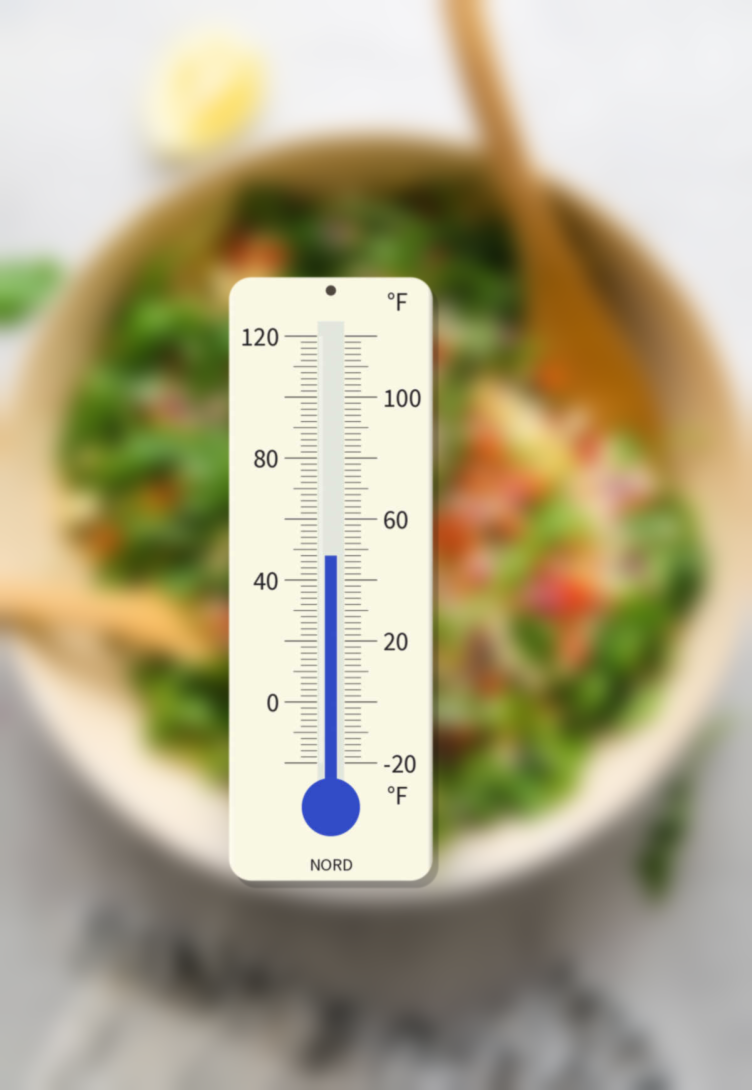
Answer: value=48 unit=°F
